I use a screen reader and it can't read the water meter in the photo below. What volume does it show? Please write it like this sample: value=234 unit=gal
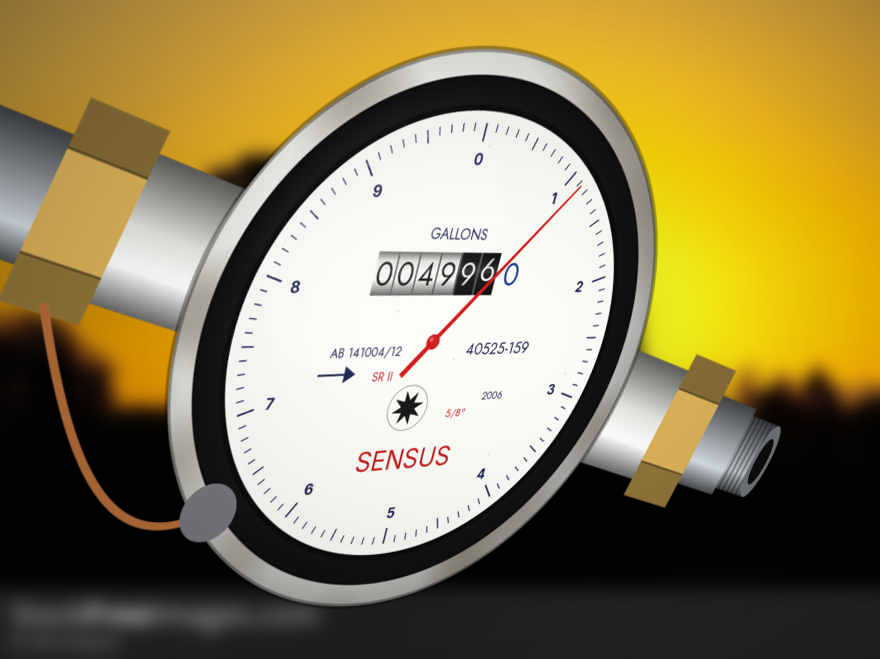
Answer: value=49961.1 unit=gal
